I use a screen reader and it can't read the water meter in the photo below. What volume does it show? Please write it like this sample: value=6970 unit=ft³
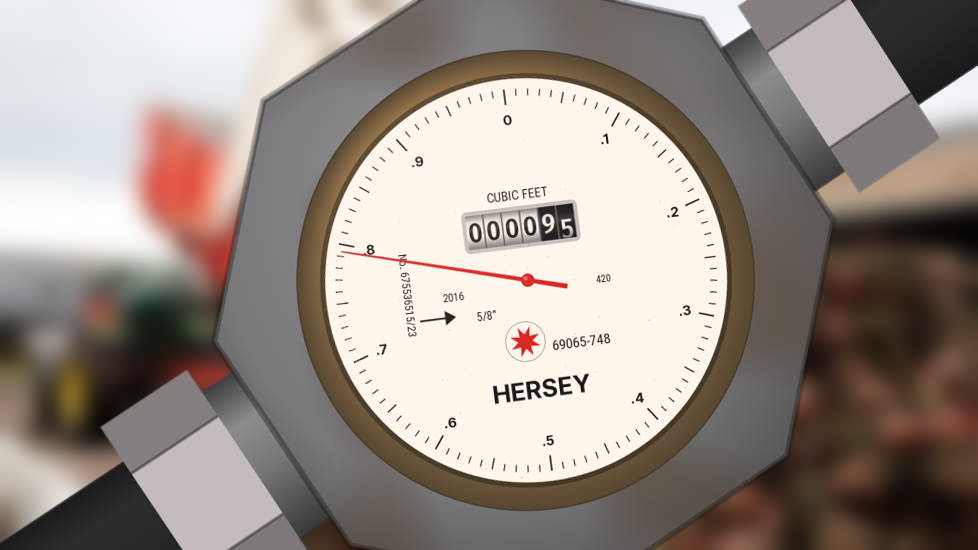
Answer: value=94.79 unit=ft³
